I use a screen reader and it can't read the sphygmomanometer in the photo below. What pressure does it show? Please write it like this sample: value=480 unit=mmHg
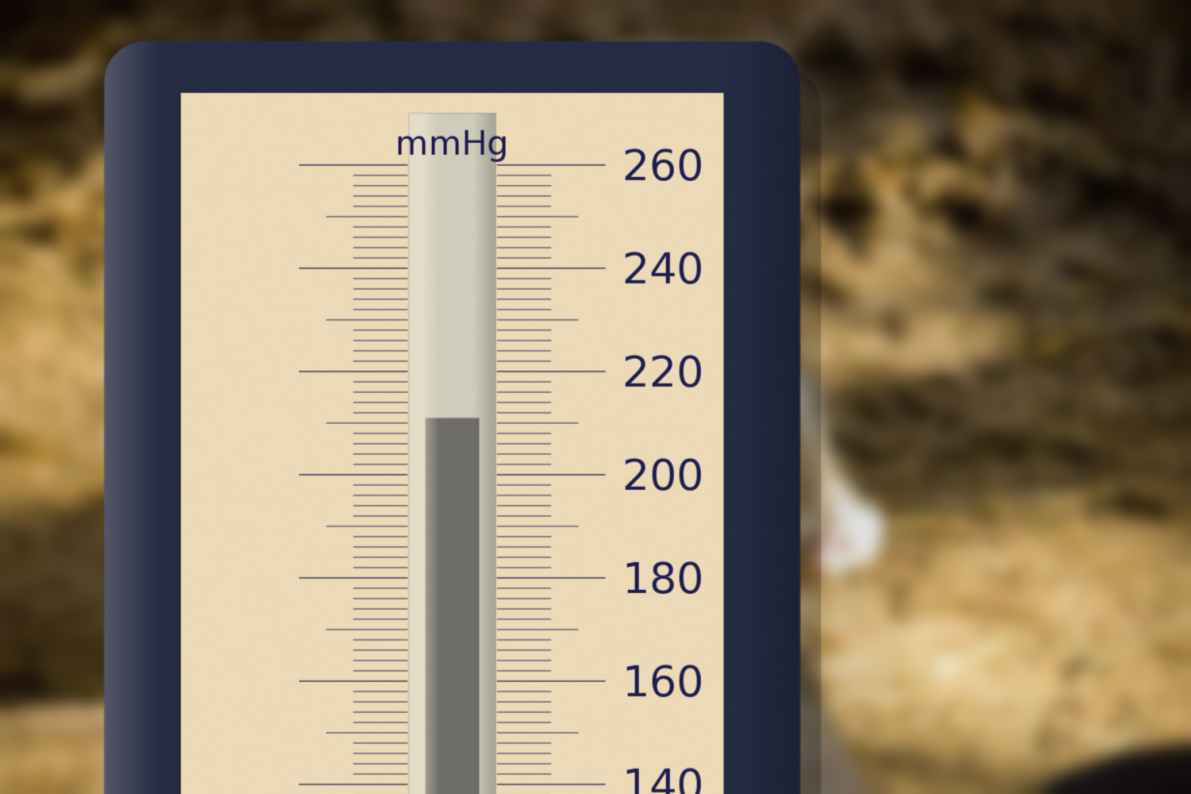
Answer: value=211 unit=mmHg
